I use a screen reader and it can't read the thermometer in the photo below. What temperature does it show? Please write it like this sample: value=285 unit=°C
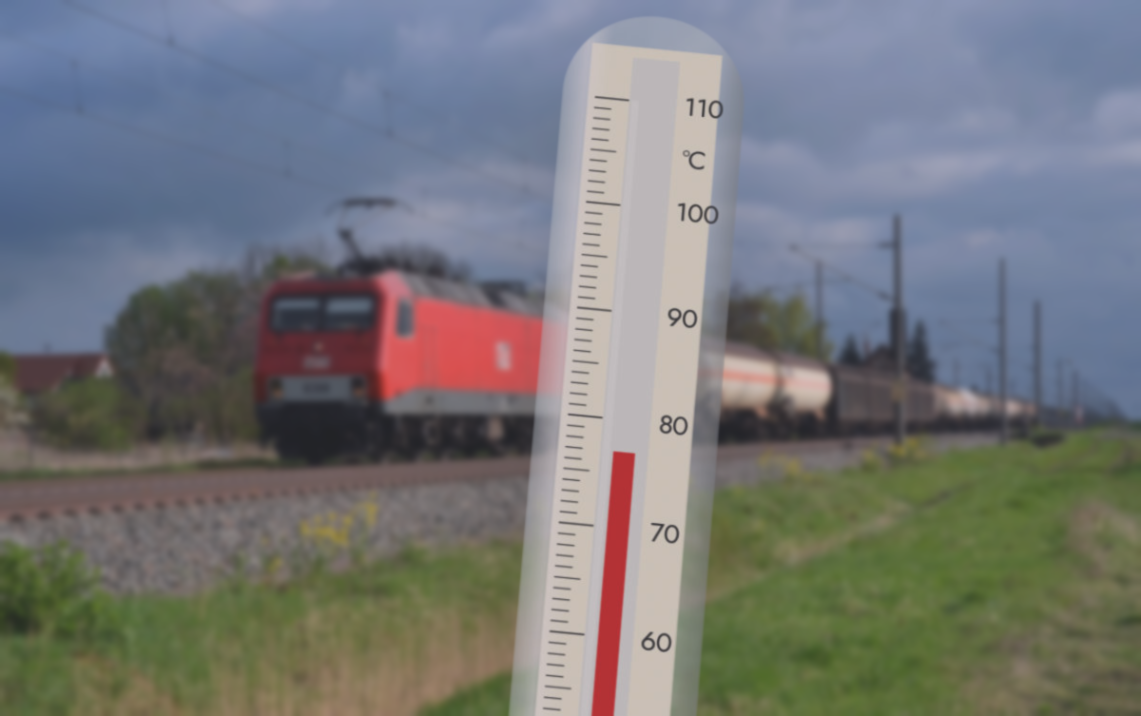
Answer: value=77 unit=°C
